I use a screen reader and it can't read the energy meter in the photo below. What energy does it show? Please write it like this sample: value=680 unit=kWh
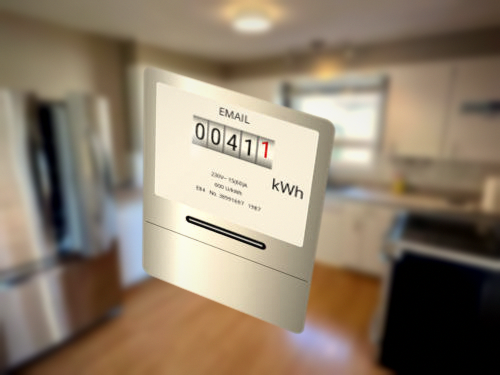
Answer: value=41.1 unit=kWh
